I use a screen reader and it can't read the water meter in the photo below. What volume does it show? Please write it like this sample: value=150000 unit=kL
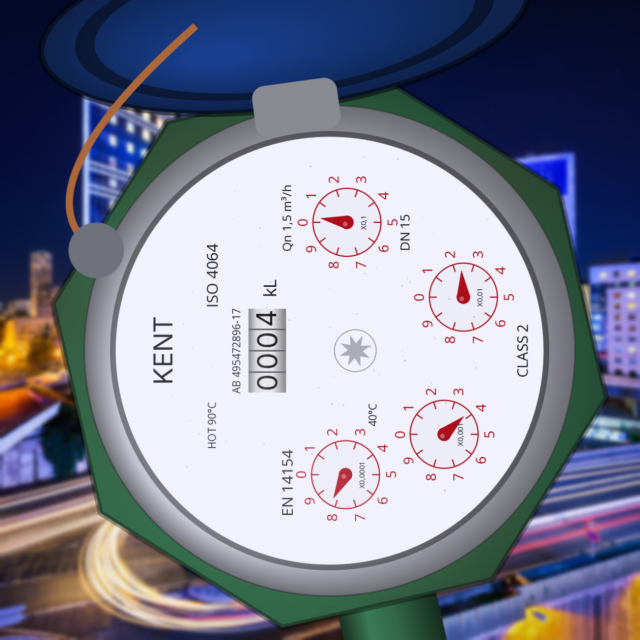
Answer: value=4.0238 unit=kL
